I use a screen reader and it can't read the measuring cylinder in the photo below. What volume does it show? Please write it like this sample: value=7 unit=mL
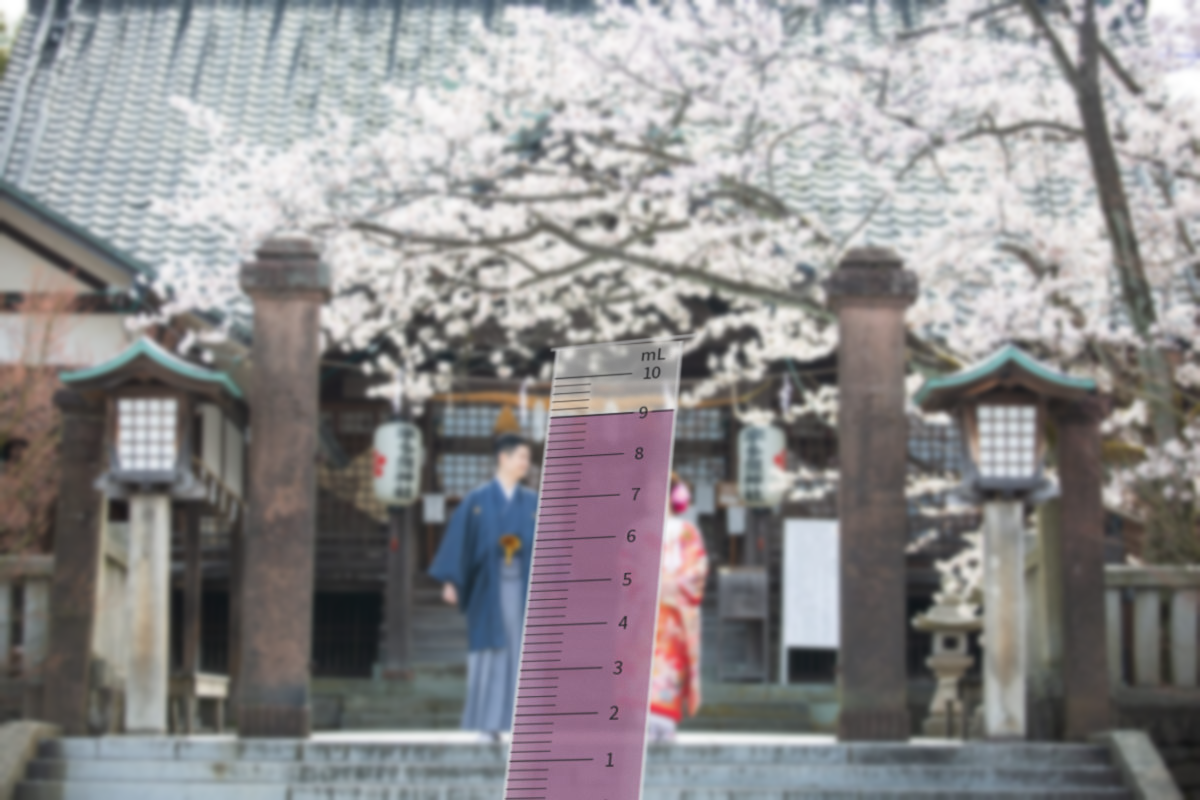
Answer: value=9 unit=mL
